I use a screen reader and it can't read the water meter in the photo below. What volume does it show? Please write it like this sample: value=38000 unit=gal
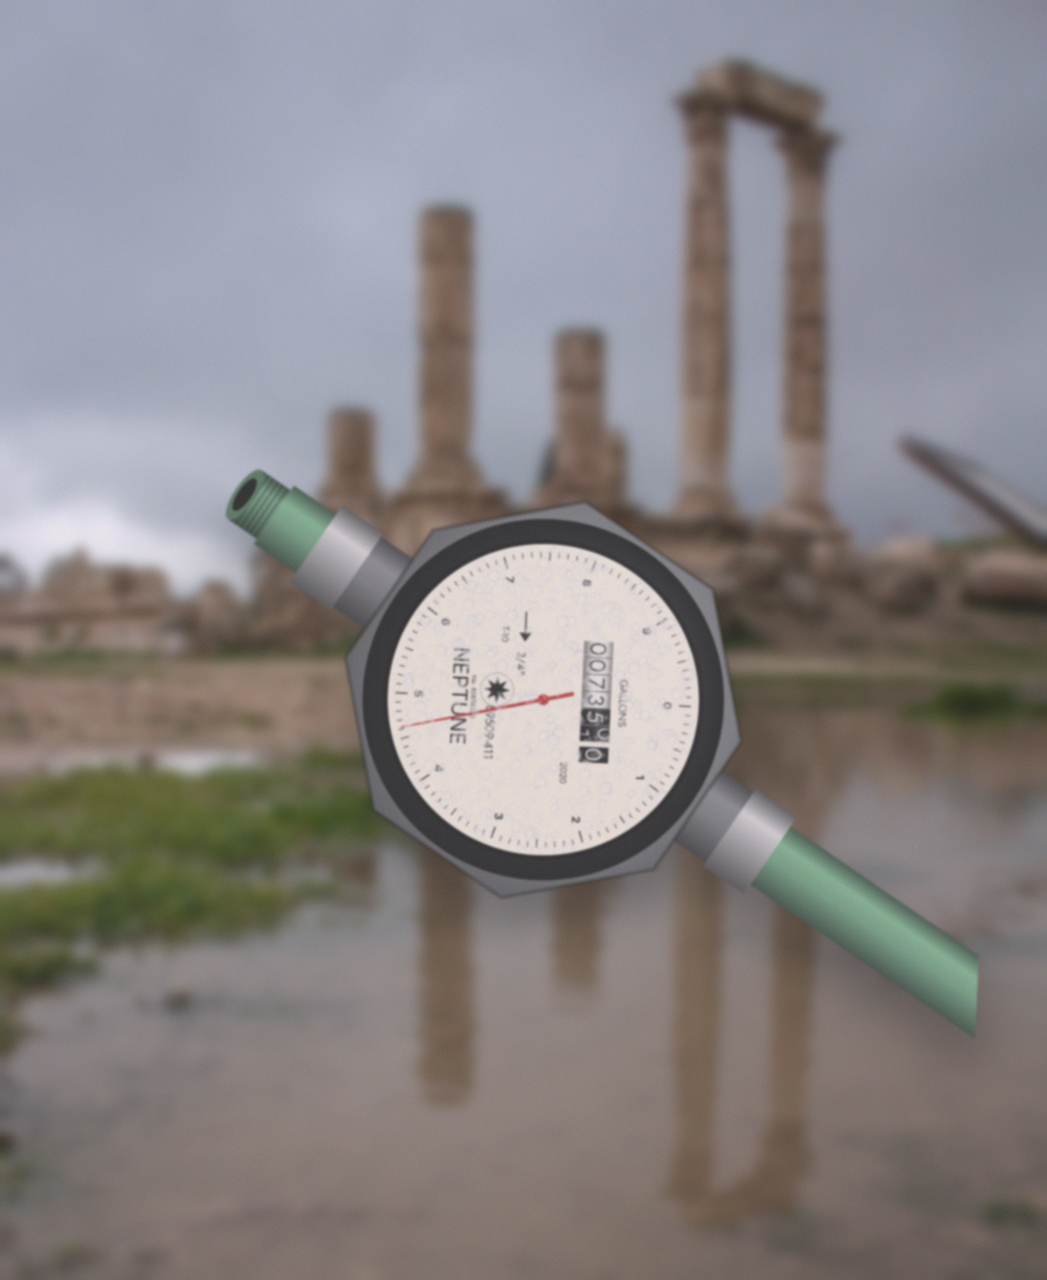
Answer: value=73504.6 unit=gal
